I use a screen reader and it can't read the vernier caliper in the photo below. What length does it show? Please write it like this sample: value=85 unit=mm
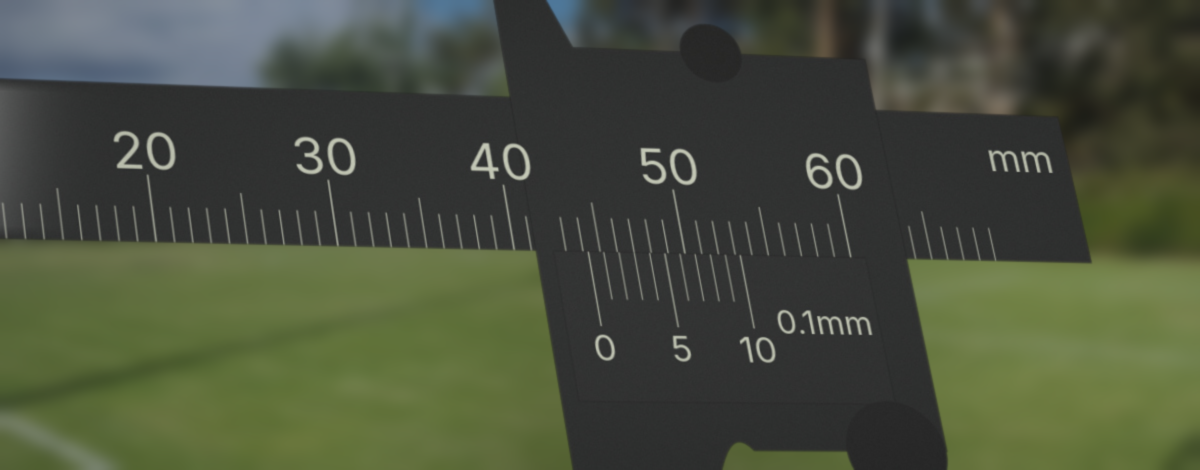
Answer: value=44.3 unit=mm
